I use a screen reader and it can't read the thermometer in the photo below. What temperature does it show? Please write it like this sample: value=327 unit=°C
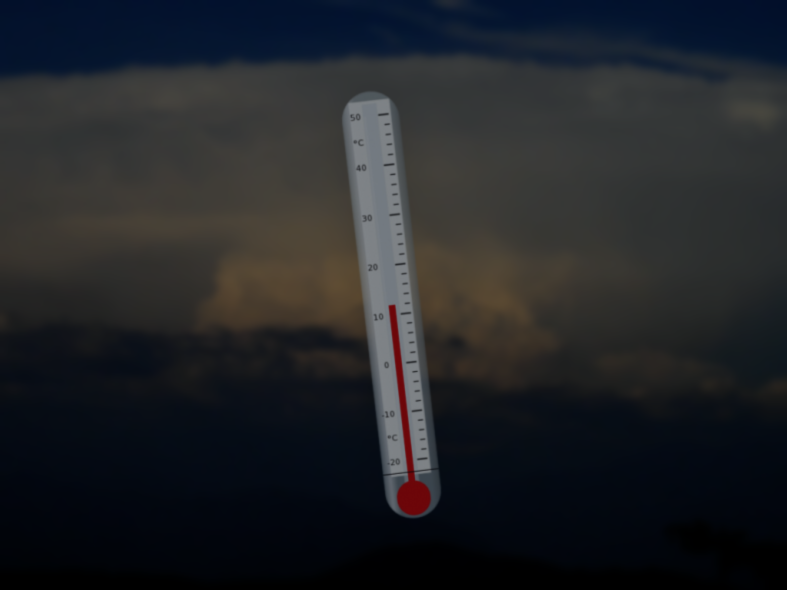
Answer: value=12 unit=°C
